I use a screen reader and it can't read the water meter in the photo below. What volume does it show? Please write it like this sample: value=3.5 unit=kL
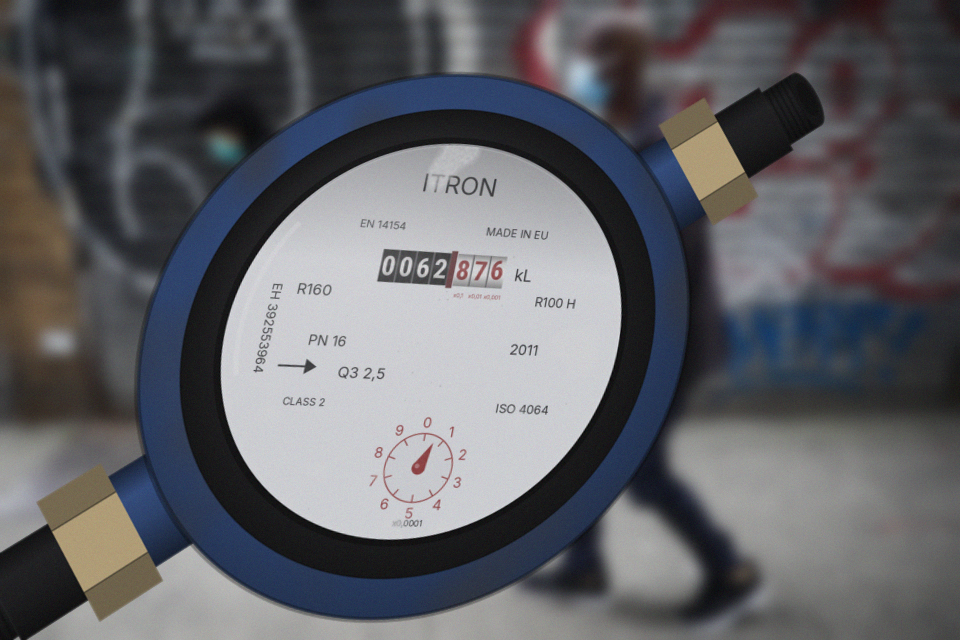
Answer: value=62.8760 unit=kL
